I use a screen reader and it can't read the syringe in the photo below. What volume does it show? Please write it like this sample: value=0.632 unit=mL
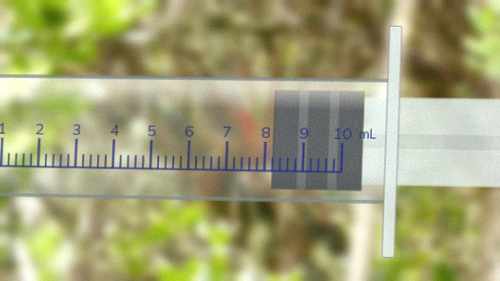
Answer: value=8.2 unit=mL
